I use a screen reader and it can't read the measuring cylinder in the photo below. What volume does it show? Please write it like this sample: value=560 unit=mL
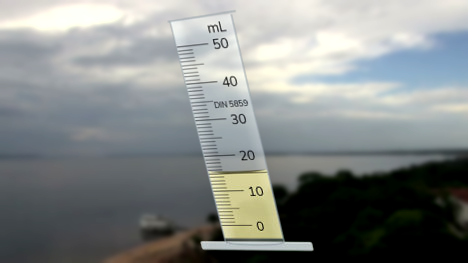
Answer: value=15 unit=mL
